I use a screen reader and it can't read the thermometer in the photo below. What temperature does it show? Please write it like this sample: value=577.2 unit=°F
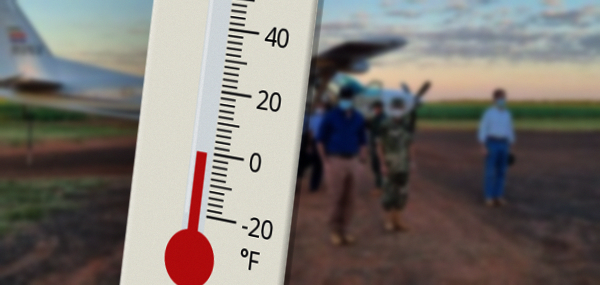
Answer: value=0 unit=°F
